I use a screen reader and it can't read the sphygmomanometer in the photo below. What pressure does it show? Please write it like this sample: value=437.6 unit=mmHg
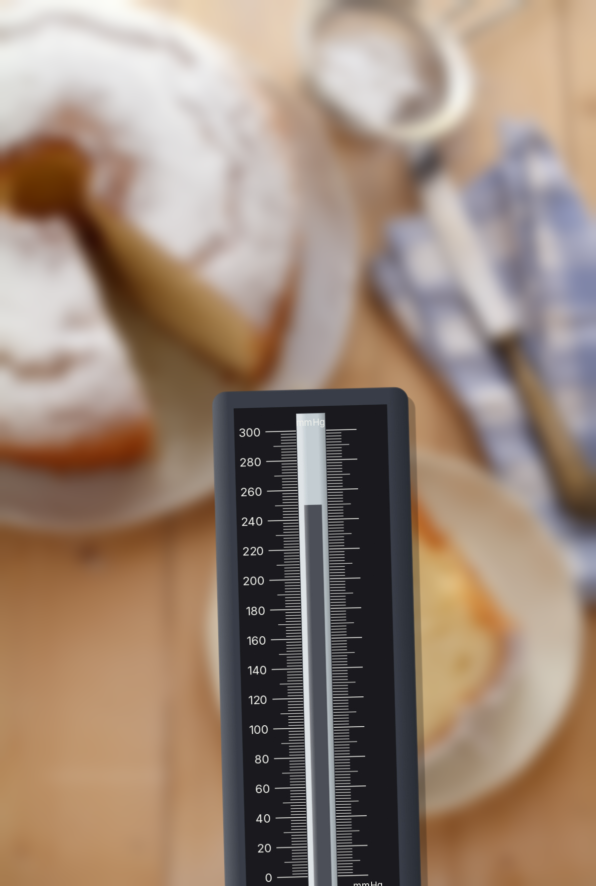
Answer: value=250 unit=mmHg
